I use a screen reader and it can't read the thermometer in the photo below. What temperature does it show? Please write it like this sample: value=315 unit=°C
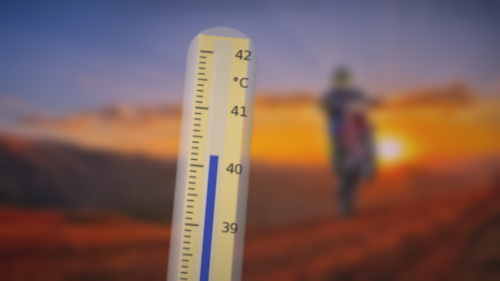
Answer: value=40.2 unit=°C
